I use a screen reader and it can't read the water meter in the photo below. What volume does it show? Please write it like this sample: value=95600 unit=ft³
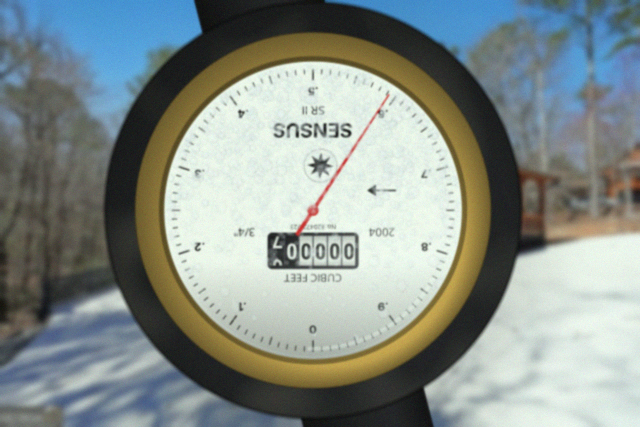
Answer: value=6.59 unit=ft³
